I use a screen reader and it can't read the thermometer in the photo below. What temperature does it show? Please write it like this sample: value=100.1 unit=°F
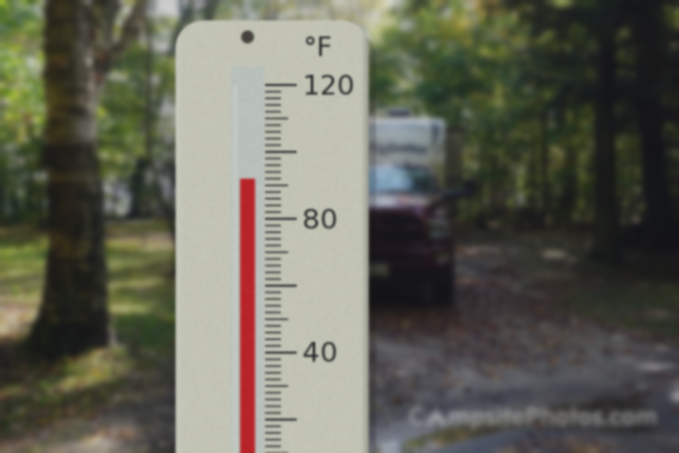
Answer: value=92 unit=°F
